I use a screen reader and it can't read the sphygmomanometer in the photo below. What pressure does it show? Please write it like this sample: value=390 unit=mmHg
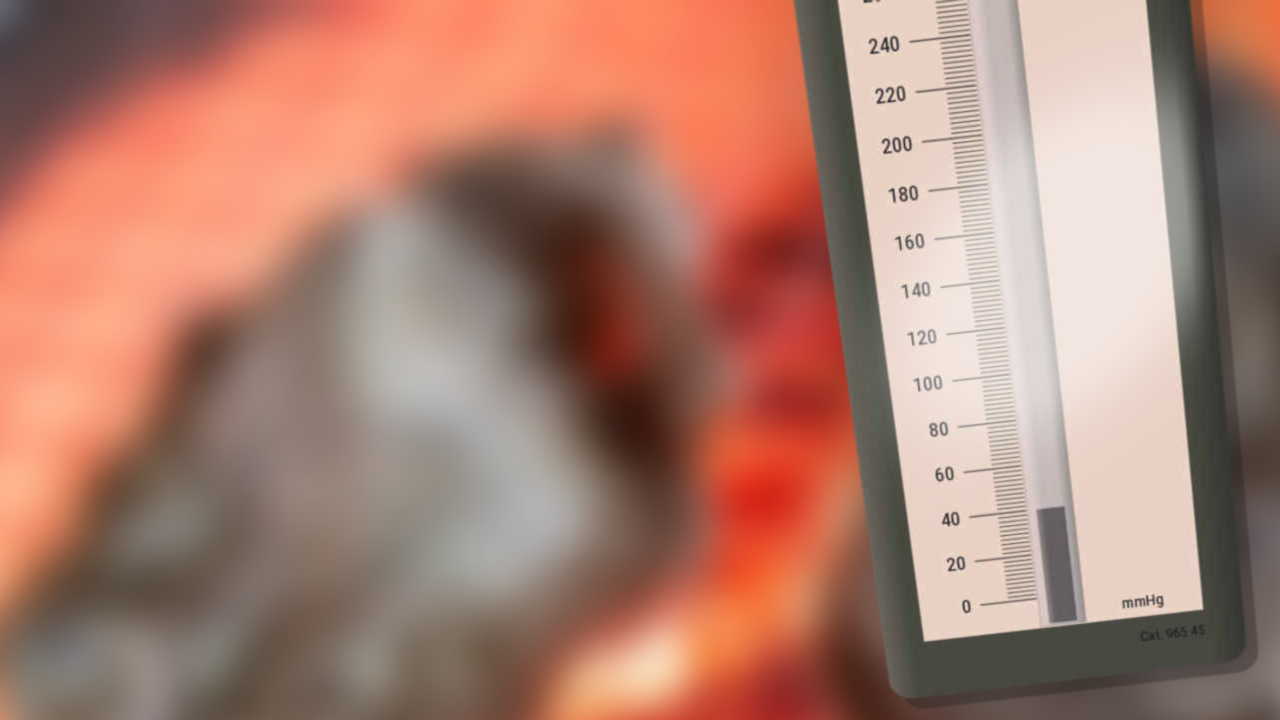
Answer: value=40 unit=mmHg
